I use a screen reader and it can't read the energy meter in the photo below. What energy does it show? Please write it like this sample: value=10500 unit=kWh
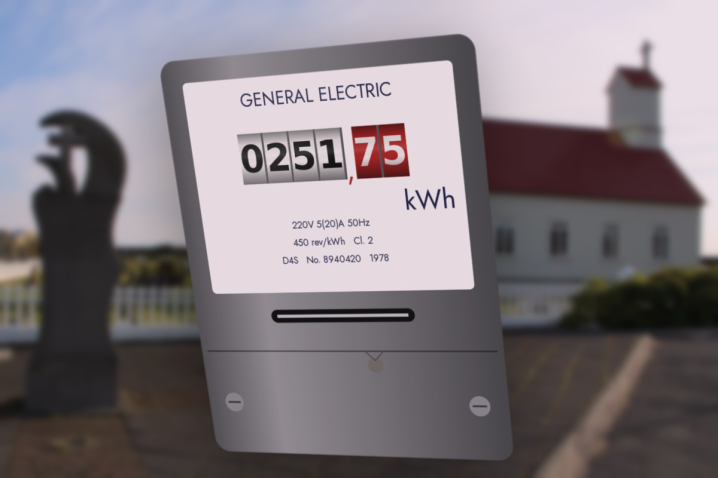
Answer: value=251.75 unit=kWh
